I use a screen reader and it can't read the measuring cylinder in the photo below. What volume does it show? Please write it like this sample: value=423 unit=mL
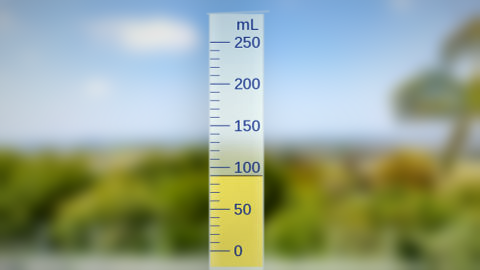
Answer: value=90 unit=mL
